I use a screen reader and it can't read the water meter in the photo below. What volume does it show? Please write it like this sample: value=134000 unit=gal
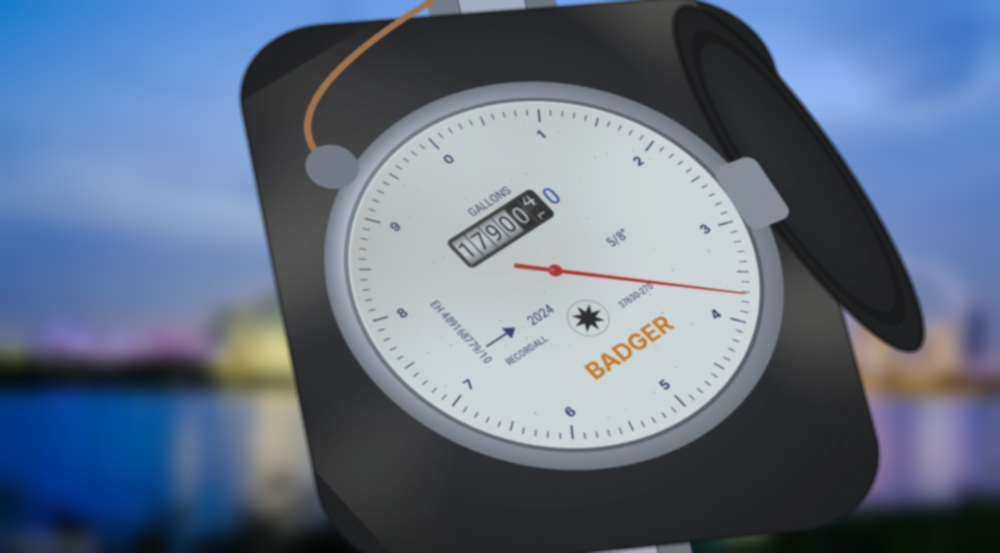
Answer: value=1790043.7 unit=gal
